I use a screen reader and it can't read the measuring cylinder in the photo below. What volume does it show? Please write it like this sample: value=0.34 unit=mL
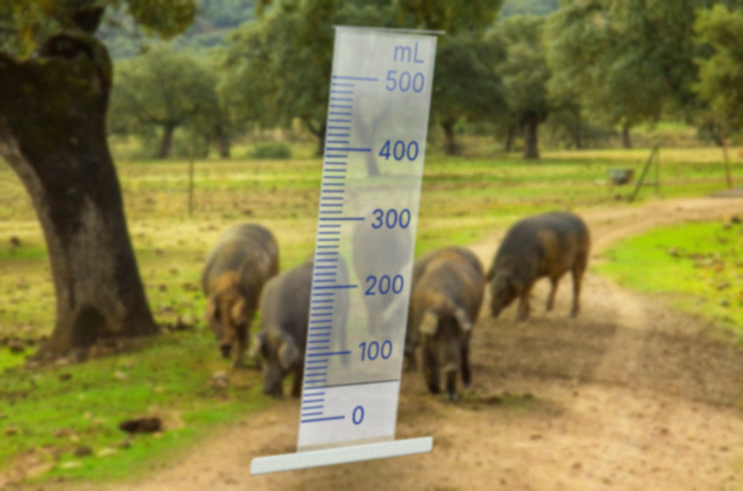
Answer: value=50 unit=mL
